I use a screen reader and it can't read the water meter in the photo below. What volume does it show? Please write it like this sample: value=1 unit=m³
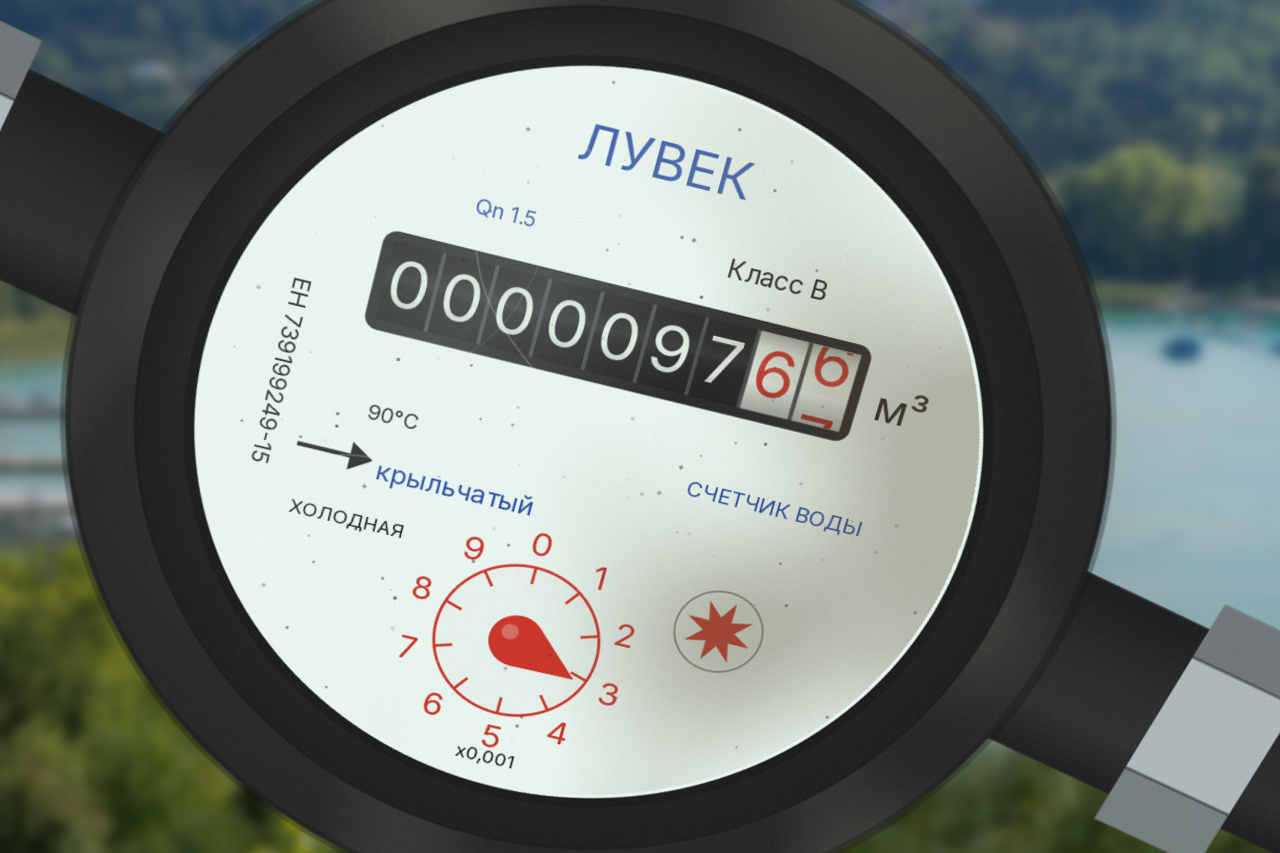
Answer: value=97.663 unit=m³
